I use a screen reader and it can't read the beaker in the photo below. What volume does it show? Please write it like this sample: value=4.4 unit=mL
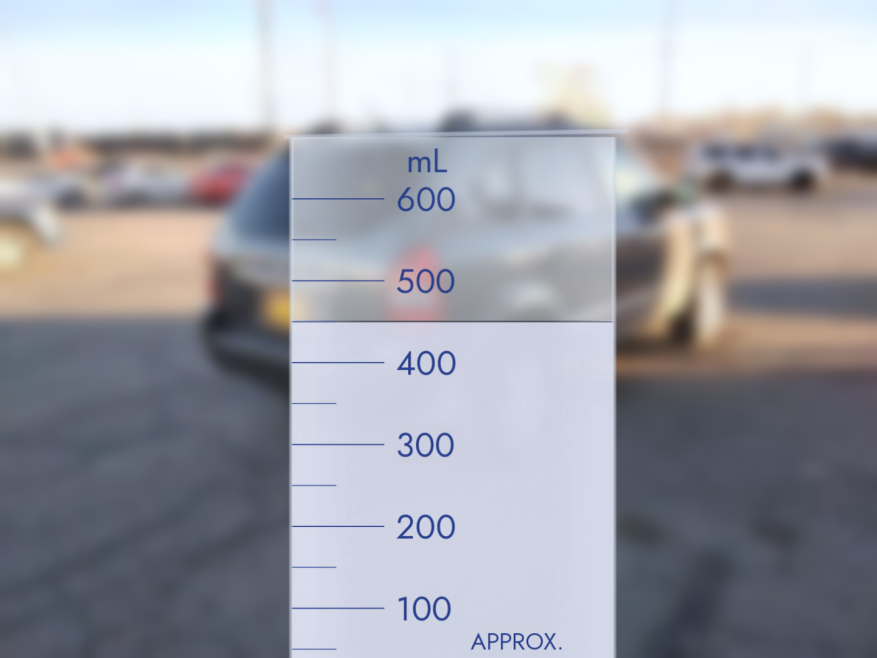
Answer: value=450 unit=mL
